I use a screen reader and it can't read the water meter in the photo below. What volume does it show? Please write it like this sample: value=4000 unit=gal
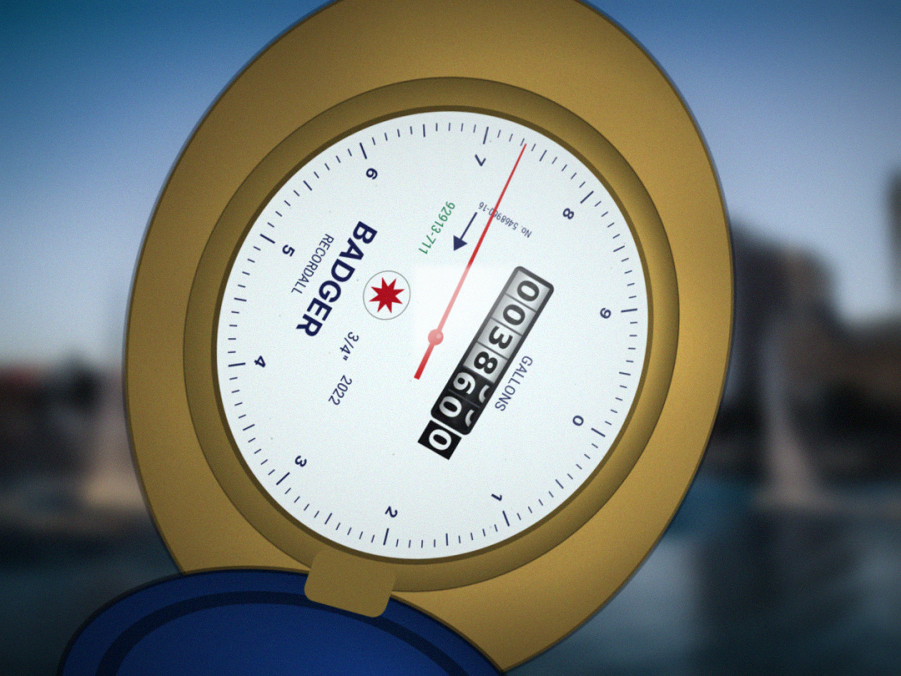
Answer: value=38597.3 unit=gal
